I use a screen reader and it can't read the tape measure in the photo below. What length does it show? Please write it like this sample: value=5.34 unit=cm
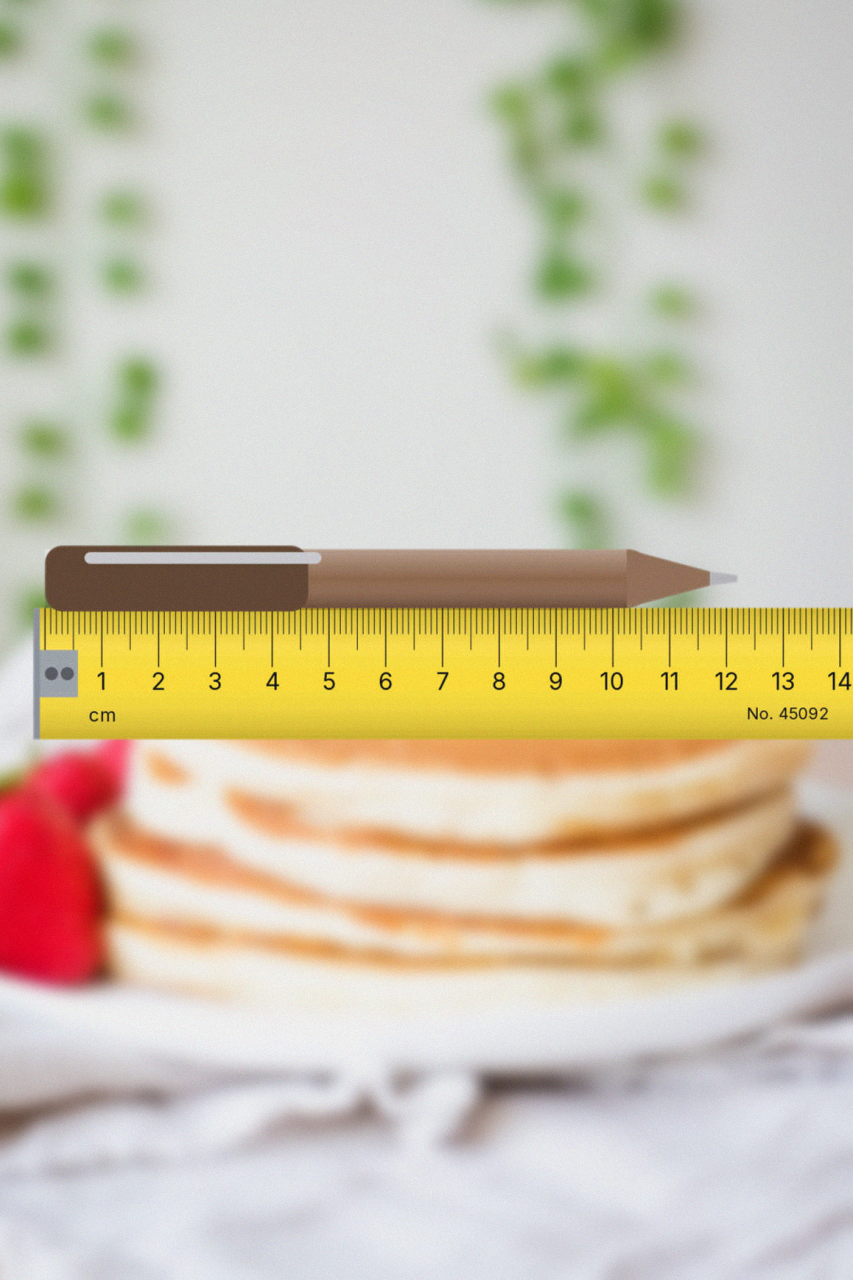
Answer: value=12.2 unit=cm
